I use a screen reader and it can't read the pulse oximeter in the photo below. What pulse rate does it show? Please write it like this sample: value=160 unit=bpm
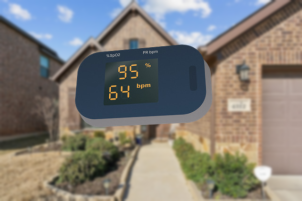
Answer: value=64 unit=bpm
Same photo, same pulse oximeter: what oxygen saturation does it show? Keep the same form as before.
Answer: value=95 unit=%
